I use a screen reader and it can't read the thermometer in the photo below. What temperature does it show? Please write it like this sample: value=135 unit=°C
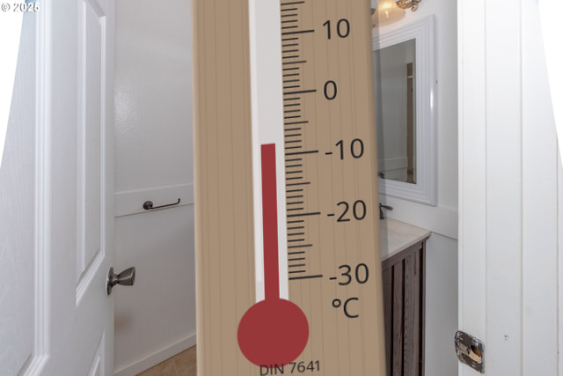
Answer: value=-8 unit=°C
